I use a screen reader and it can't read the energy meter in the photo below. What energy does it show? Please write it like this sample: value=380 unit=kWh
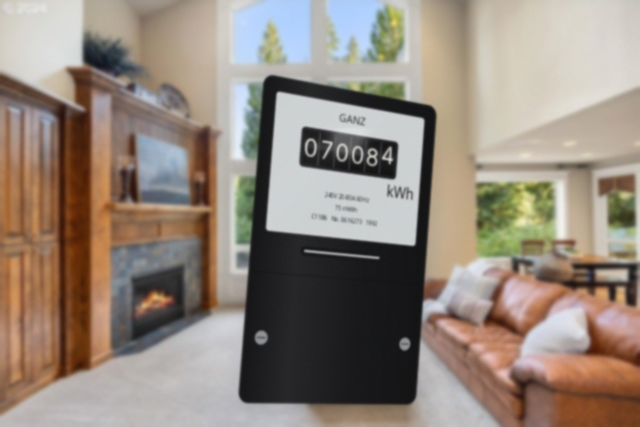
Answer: value=70084 unit=kWh
